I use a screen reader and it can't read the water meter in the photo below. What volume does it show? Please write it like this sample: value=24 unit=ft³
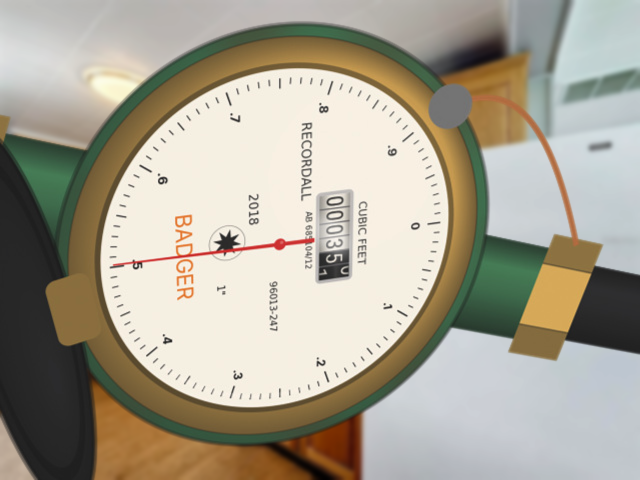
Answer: value=350.50 unit=ft³
